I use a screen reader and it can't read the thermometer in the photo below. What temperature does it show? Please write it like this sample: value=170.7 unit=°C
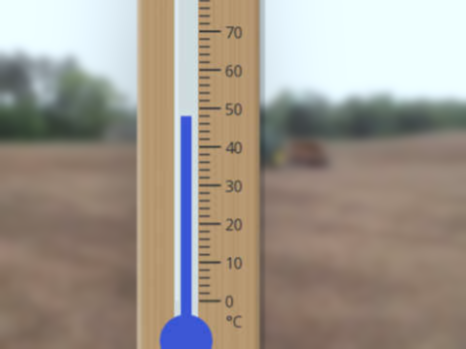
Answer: value=48 unit=°C
